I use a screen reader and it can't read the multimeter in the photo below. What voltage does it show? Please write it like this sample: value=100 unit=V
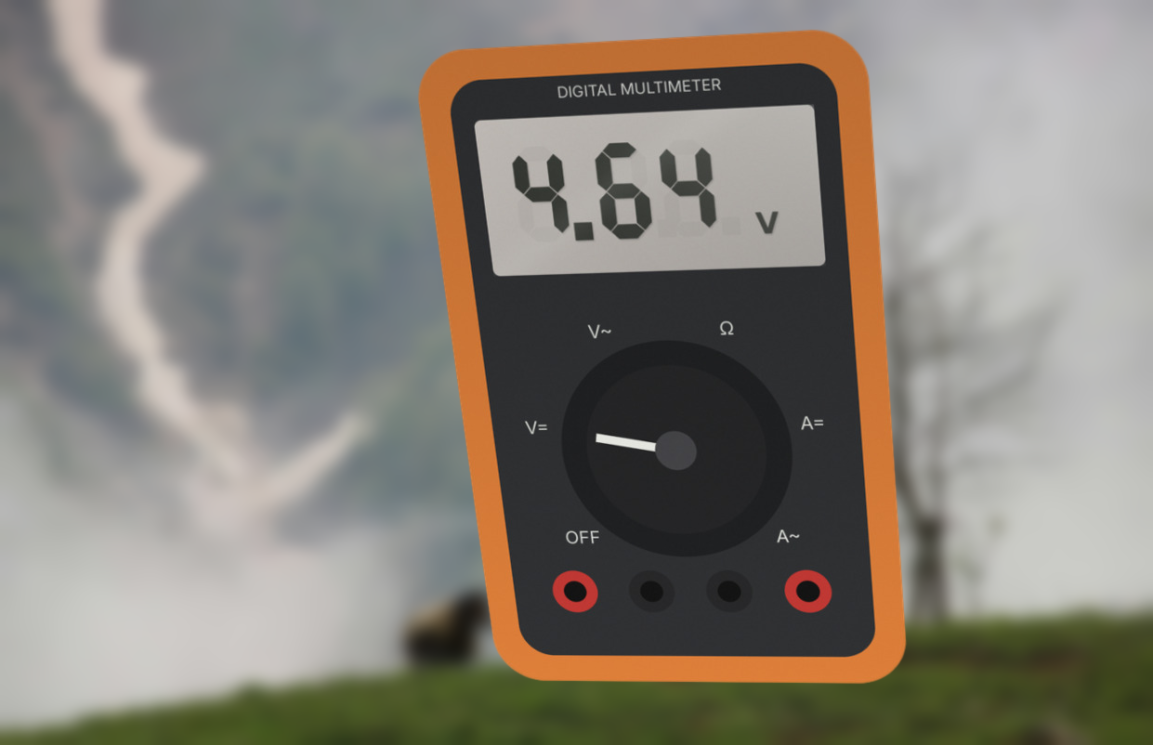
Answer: value=4.64 unit=V
